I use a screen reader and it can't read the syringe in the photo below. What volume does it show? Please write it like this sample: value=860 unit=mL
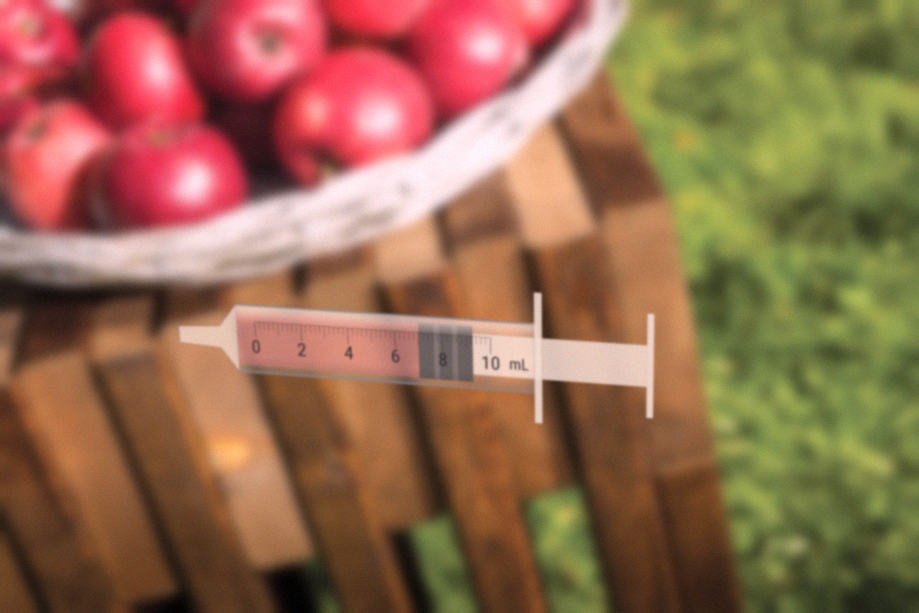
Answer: value=7 unit=mL
